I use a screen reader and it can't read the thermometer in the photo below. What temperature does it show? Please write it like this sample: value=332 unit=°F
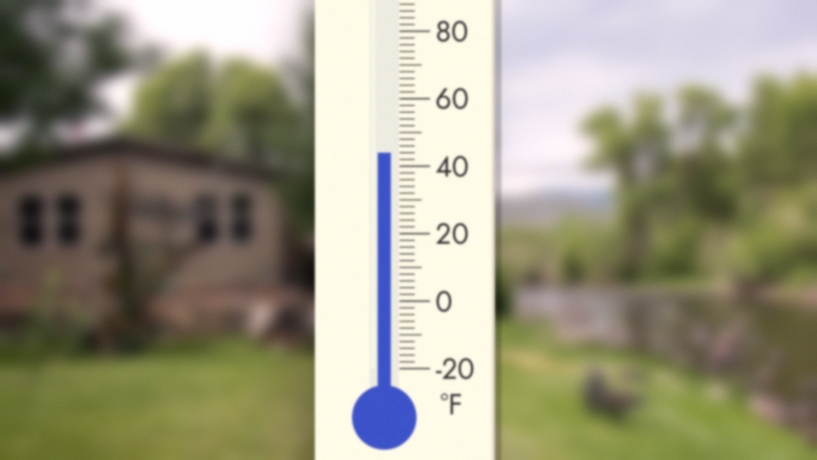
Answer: value=44 unit=°F
